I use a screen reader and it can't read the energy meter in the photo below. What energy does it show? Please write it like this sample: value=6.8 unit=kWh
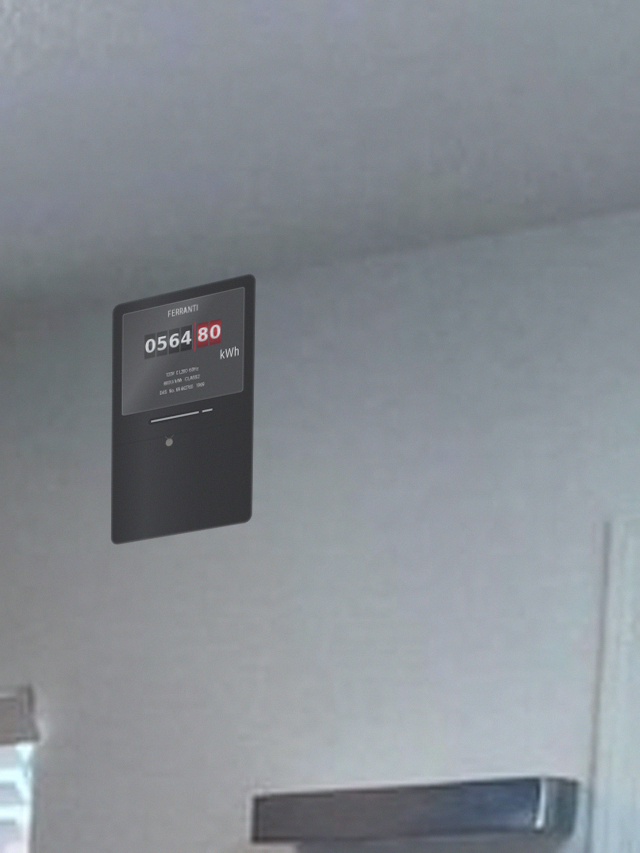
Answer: value=564.80 unit=kWh
